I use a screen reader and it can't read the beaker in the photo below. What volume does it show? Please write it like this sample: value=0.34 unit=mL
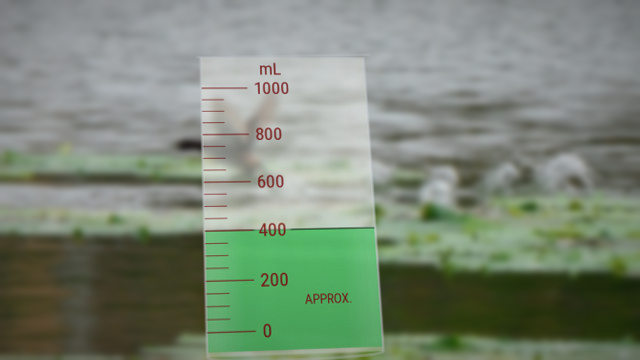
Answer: value=400 unit=mL
